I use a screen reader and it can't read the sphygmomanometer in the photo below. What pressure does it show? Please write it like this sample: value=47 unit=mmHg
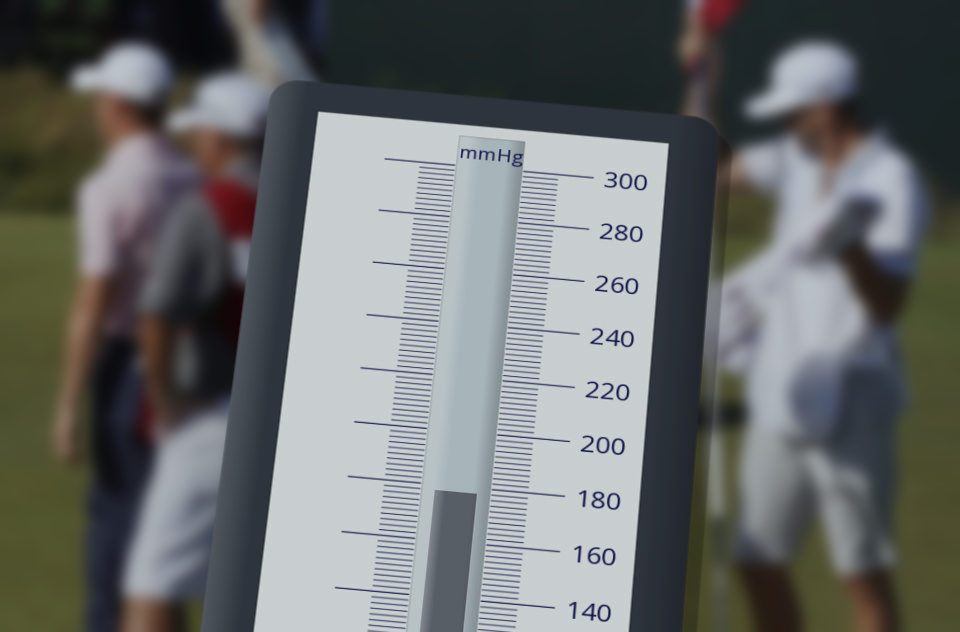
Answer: value=178 unit=mmHg
